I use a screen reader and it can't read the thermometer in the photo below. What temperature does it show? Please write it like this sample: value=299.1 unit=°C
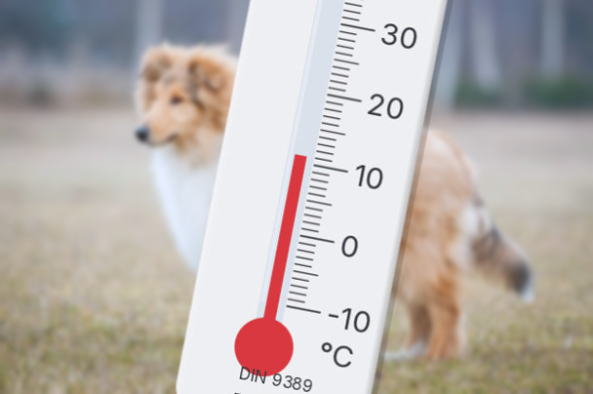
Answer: value=11 unit=°C
